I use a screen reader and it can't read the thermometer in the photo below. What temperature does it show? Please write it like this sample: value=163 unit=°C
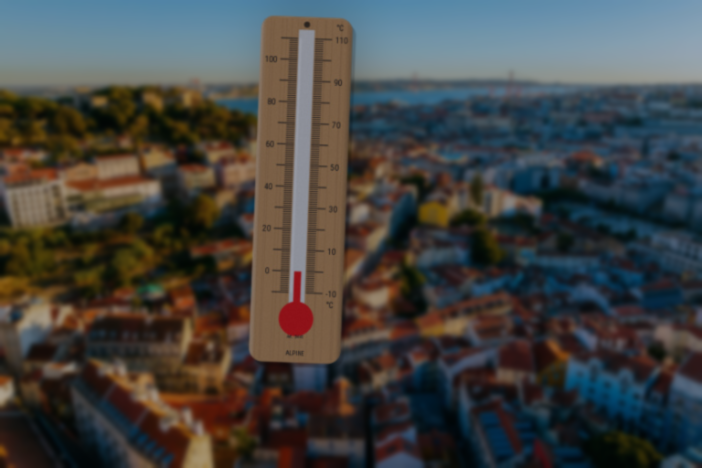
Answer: value=0 unit=°C
